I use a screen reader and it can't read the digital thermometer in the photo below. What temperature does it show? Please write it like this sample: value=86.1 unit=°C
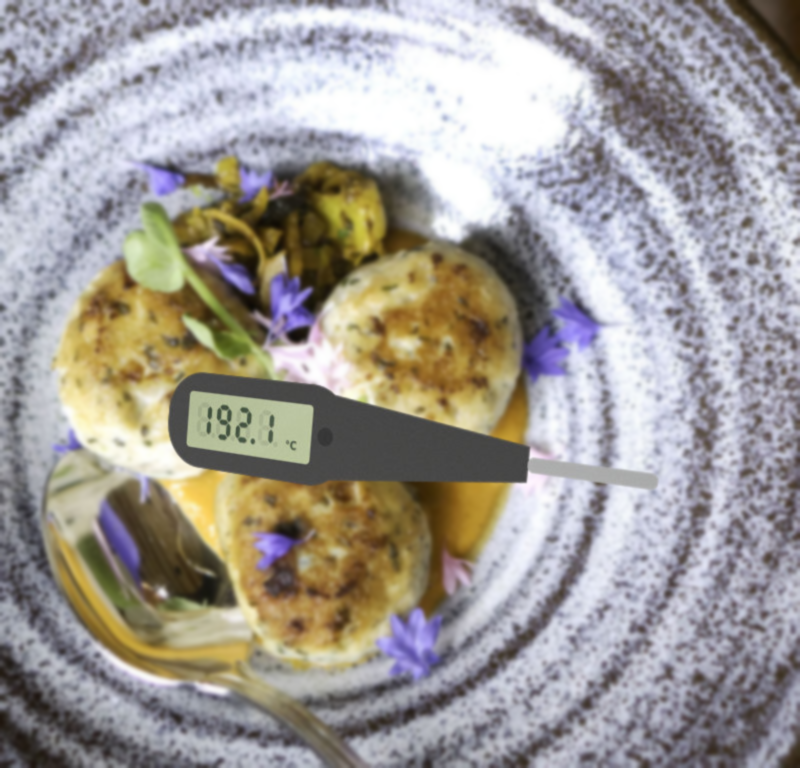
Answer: value=192.1 unit=°C
